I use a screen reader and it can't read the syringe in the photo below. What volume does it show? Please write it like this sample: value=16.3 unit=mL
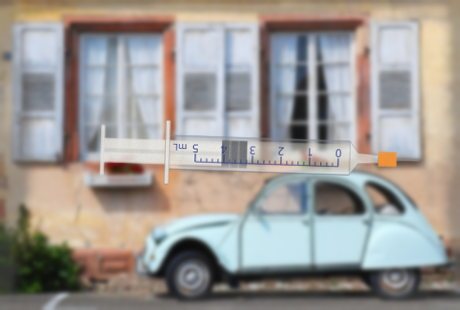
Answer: value=3.2 unit=mL
